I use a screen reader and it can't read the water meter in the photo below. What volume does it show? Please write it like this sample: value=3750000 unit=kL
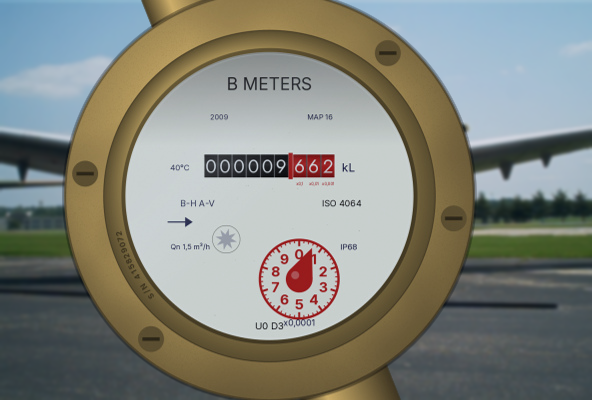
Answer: value=9.6620 unit=kL
